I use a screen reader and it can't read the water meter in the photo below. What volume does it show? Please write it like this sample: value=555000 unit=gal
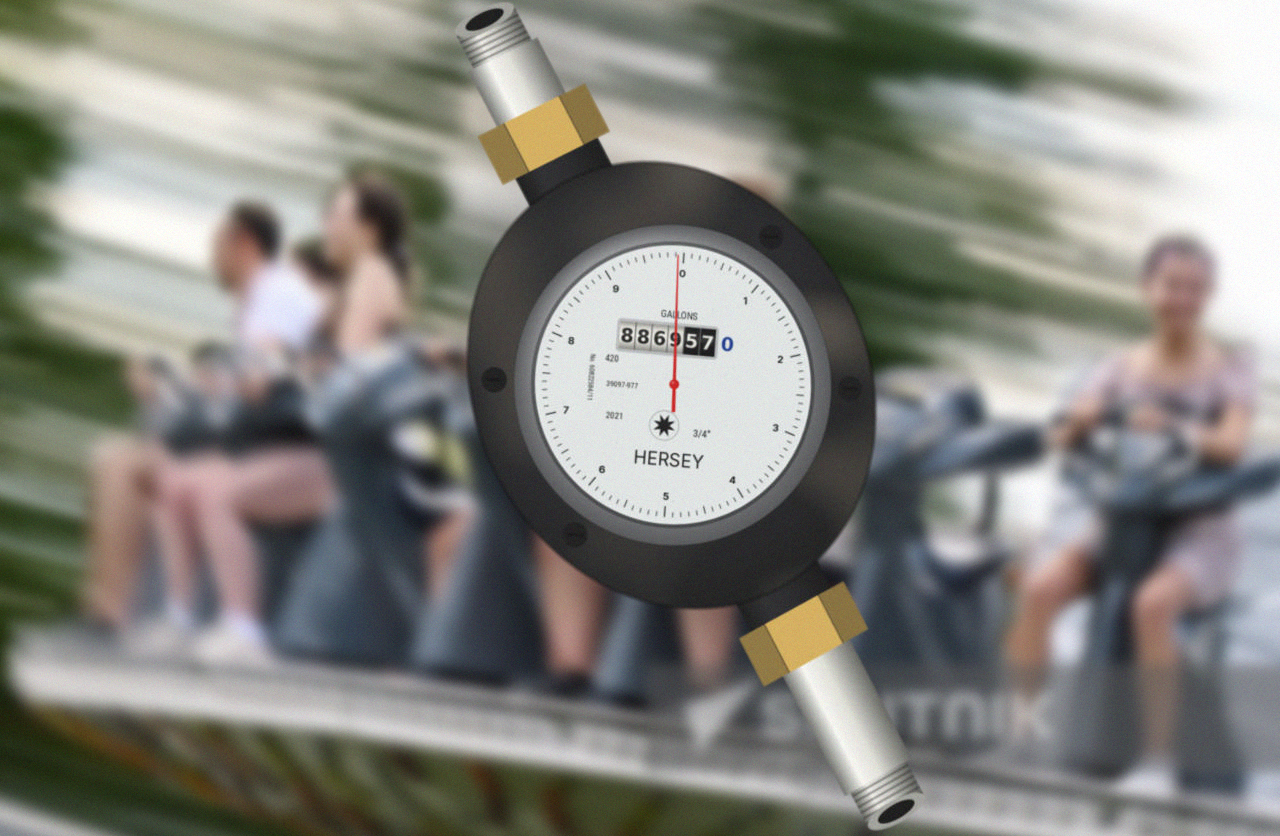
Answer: value=8869569.9 unit=gal
